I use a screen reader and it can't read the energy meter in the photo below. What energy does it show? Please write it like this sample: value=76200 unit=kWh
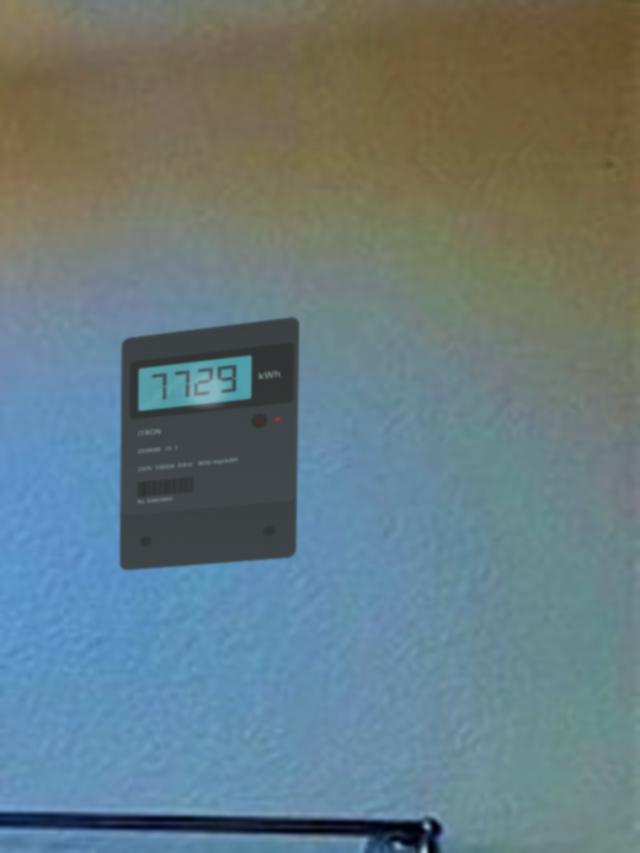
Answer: value=7729 unit=kWh
